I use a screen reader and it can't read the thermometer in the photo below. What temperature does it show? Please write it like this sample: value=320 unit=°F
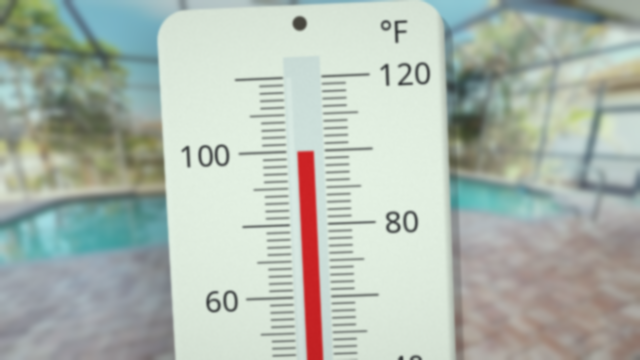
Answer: value=100 unit=°F
